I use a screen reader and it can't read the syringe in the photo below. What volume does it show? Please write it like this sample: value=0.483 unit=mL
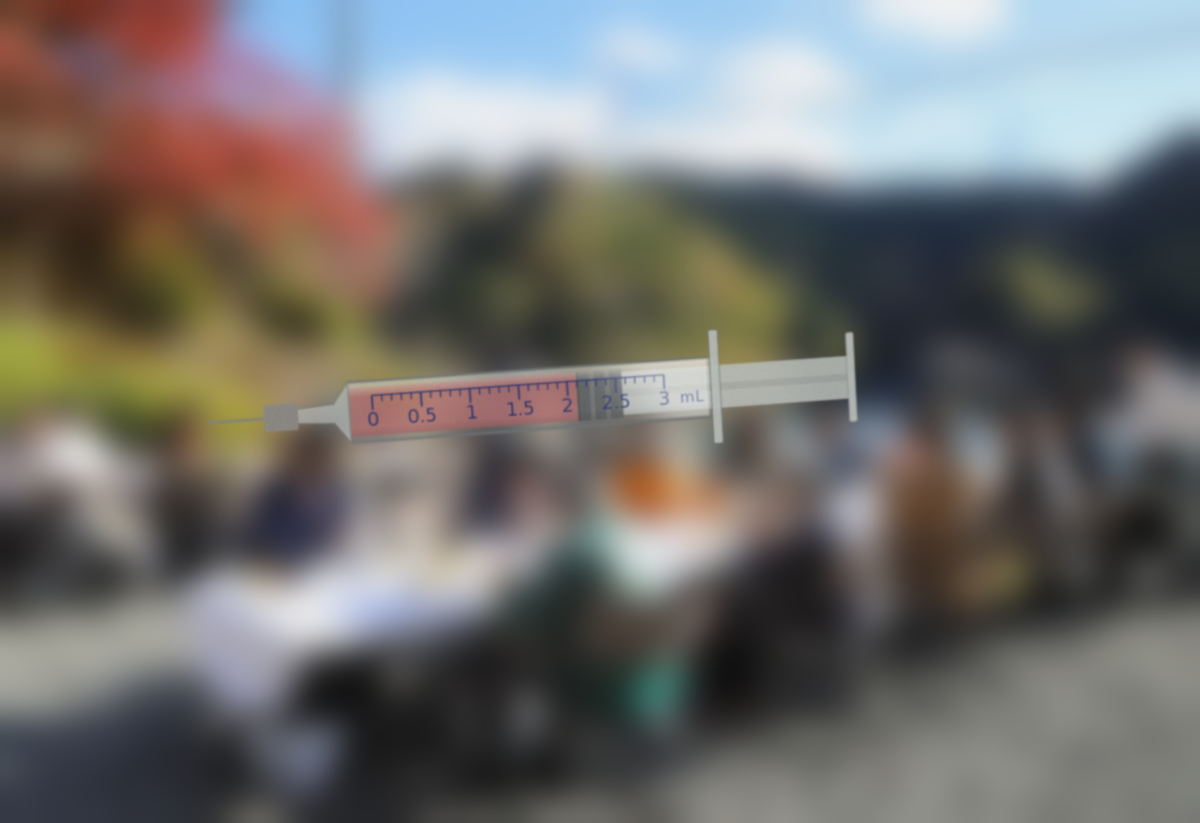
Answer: value=2.1 unit=mL
